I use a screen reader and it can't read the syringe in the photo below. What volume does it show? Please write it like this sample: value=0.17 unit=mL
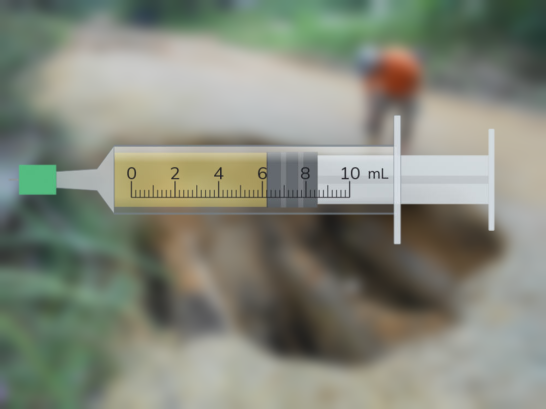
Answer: value=6.2 unit=mL
